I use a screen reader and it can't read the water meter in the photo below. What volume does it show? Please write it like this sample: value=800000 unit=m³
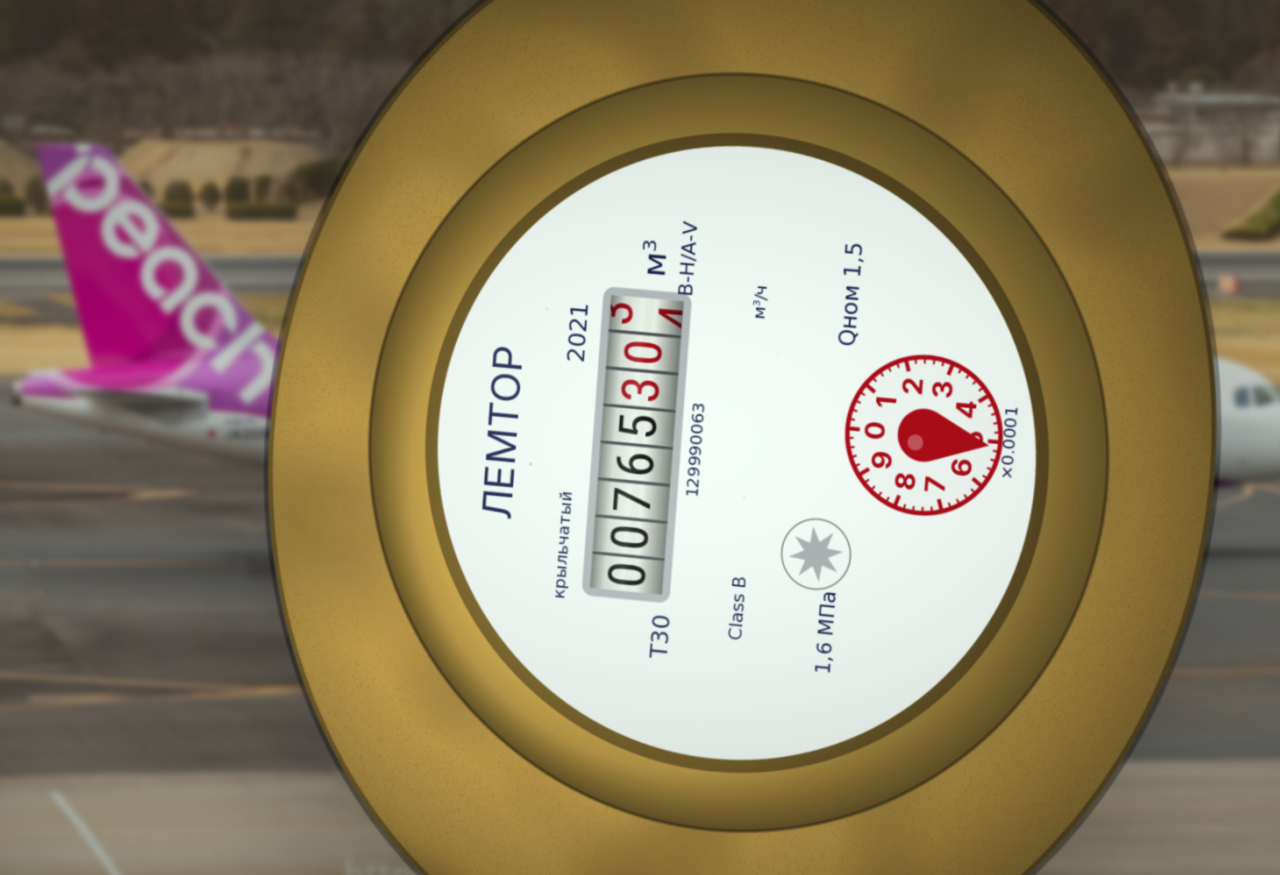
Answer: value=765.3035 unit=m³
